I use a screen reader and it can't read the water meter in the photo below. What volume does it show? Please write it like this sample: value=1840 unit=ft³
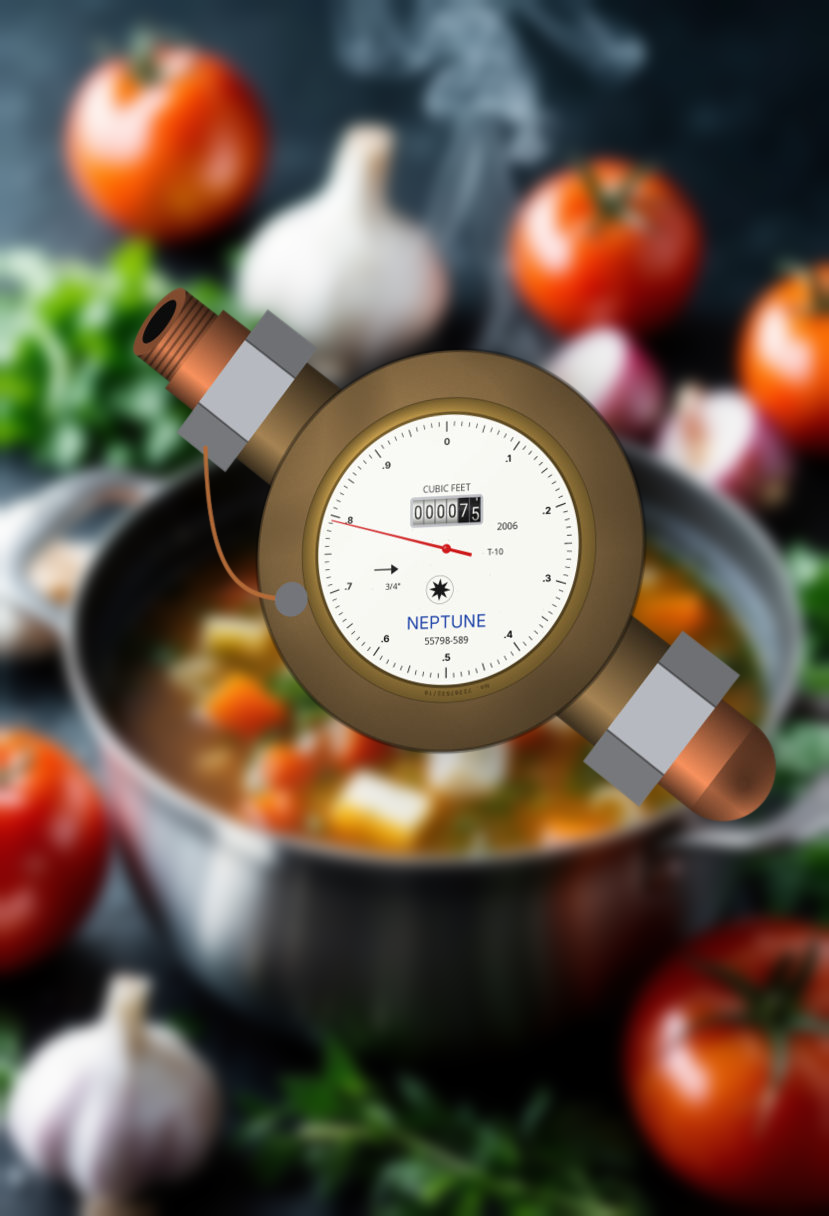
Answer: value=74.79 unit=ft³
